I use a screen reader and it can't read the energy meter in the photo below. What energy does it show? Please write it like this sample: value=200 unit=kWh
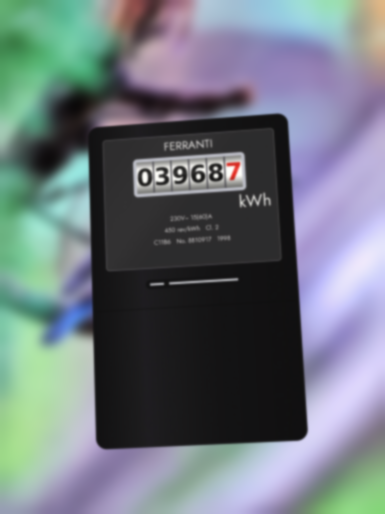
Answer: value=3968.7 unit=kWh
